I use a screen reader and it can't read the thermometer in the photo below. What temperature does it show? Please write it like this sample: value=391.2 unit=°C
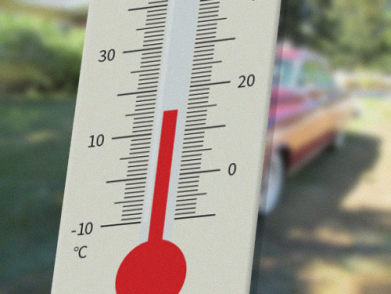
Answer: value=15 unit=°C
